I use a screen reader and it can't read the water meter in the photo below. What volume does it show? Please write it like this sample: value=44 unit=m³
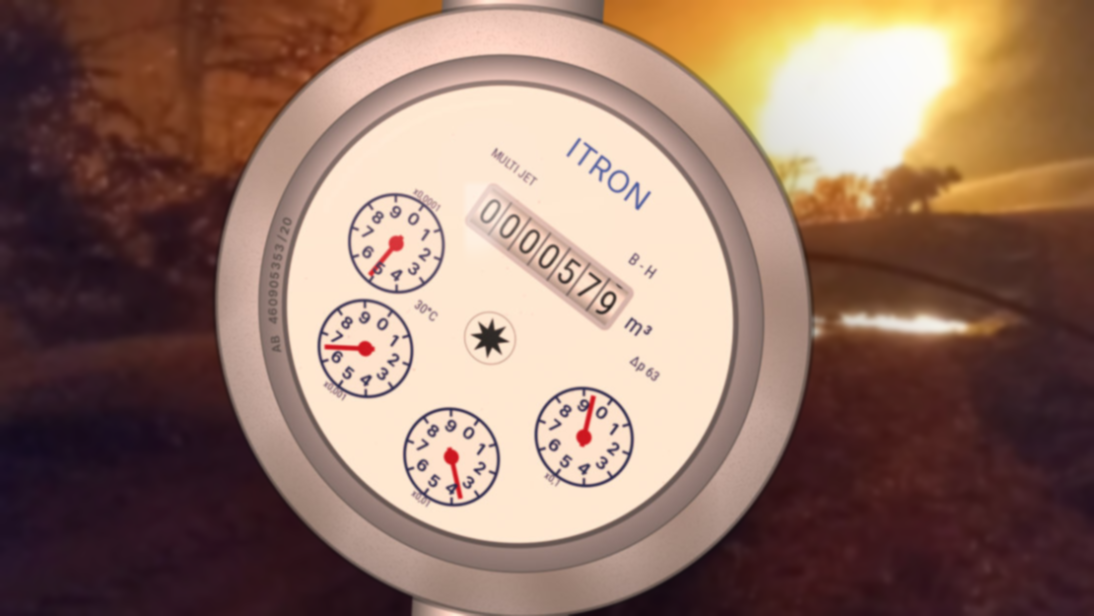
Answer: value=578.9365 unit=m³
